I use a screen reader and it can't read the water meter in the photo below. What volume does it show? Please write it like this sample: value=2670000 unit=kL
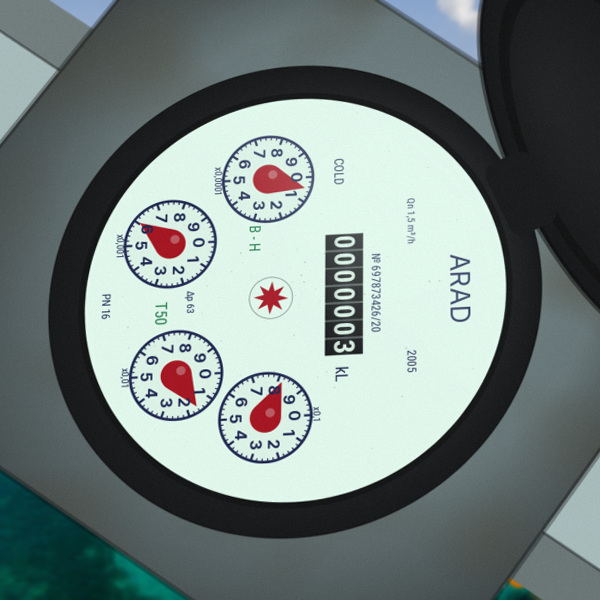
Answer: value=3.8160 unit=kL
